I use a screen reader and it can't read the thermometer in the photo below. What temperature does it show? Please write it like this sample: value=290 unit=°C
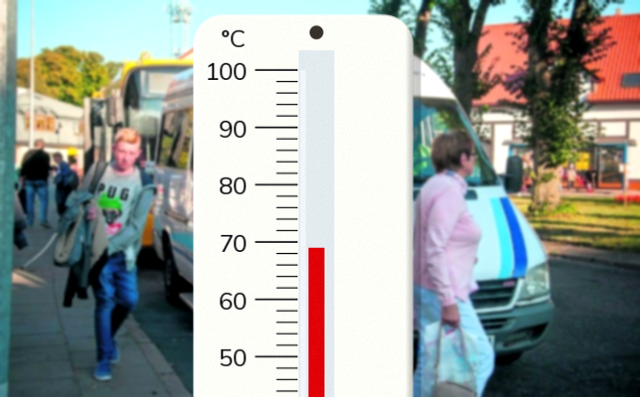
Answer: value=69 unit=°C
